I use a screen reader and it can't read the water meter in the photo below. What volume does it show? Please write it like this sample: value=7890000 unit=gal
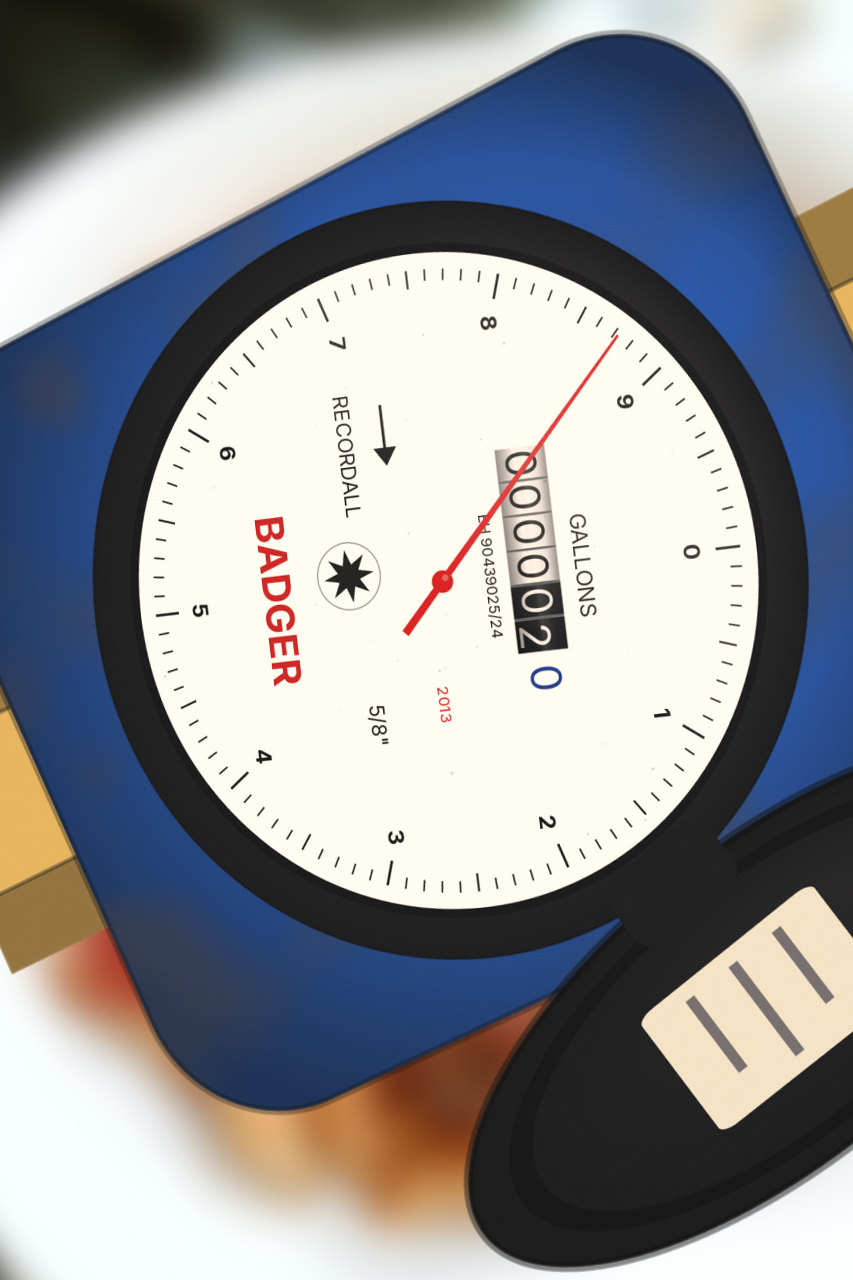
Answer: value=18.7 unit=gal
